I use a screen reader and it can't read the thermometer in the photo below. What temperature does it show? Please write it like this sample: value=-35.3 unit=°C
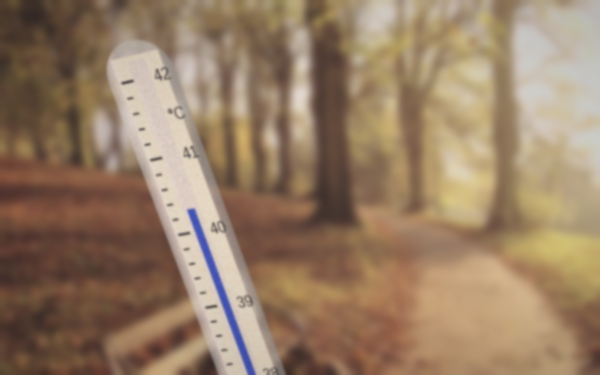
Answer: value=40.3 unit=°C
